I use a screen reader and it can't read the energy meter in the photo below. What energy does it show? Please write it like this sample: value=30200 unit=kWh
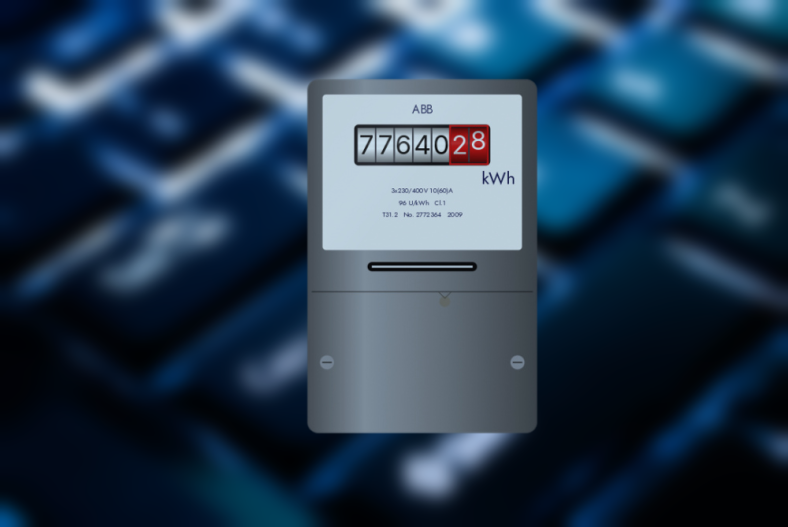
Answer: value=77640.28 unit=kWh
